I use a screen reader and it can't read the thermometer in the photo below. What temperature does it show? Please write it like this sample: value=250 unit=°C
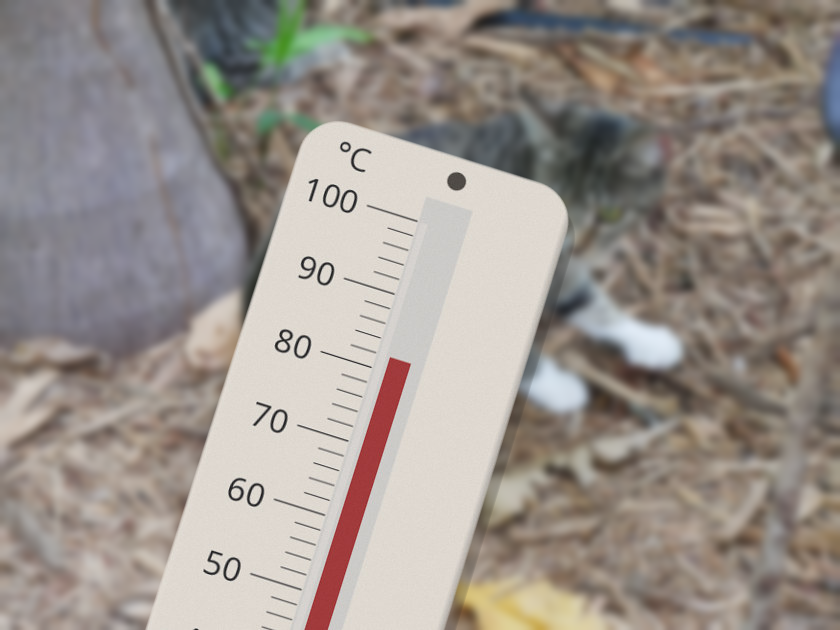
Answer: value=82 unit=°C
